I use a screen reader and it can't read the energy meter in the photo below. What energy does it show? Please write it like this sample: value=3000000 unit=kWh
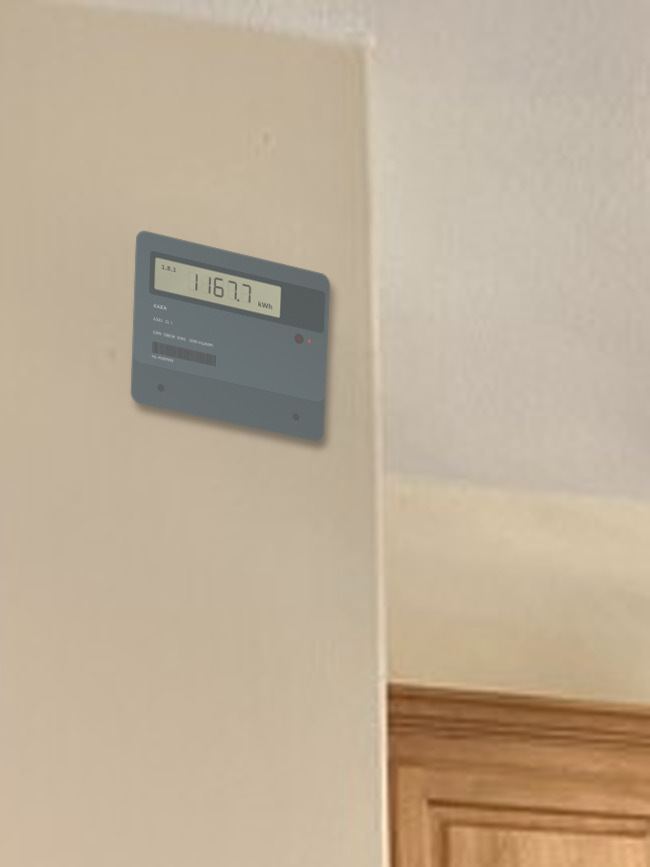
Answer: value=1167.7 unit=kWh
